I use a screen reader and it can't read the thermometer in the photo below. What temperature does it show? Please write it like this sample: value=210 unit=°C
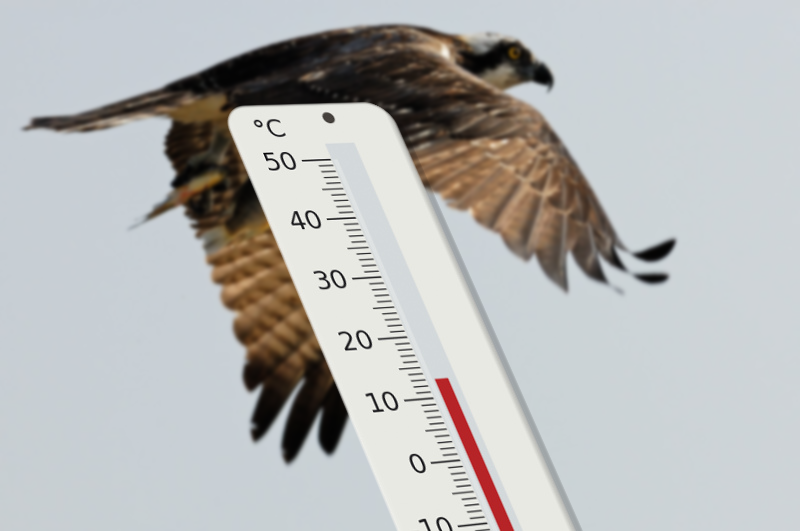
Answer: value=13 unit=°C
